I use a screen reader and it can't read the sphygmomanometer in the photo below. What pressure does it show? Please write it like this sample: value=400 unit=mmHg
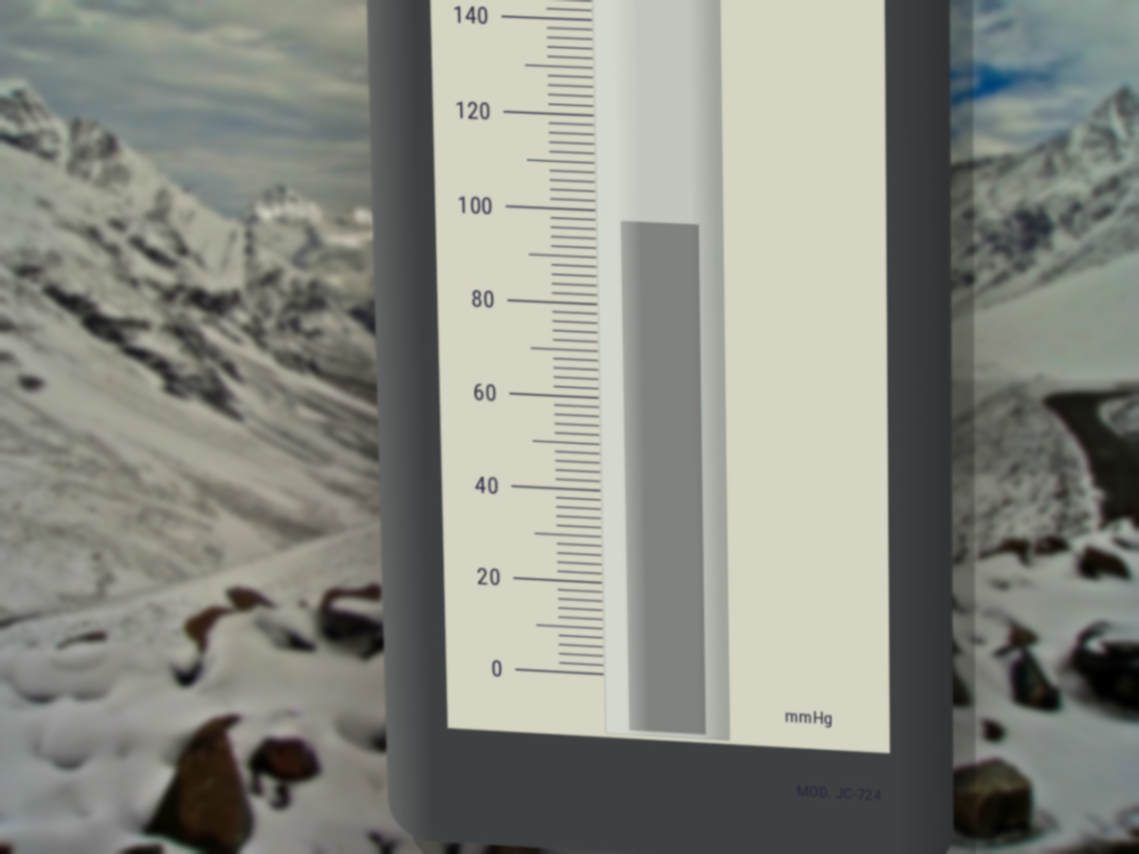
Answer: value=98 unit=mmHg
